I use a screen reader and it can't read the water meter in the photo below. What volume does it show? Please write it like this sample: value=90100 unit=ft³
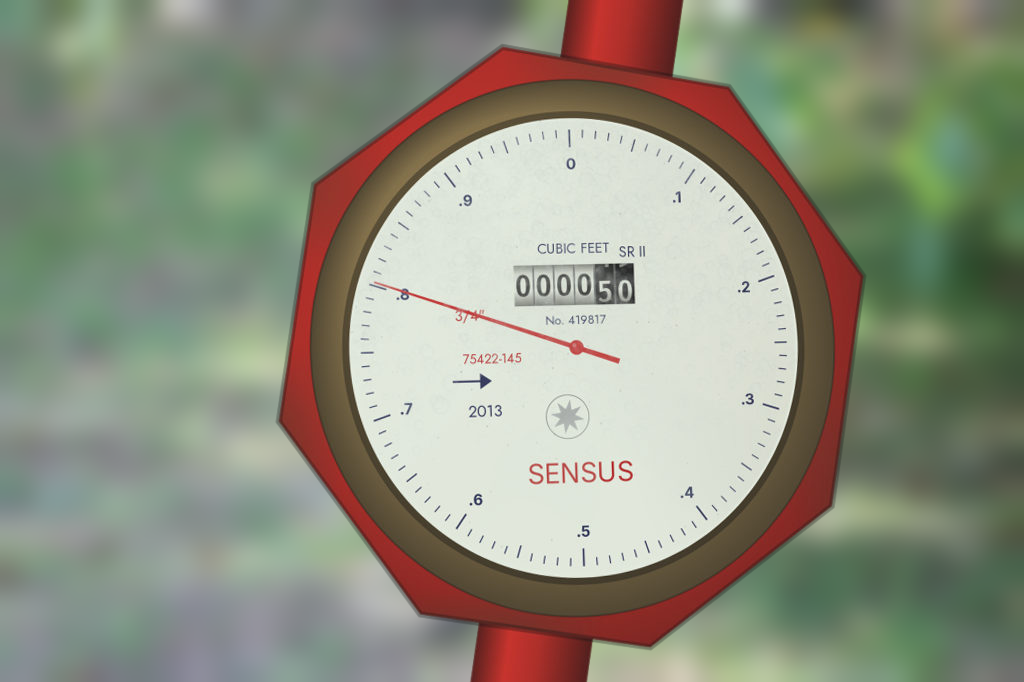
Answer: value=49.80 unit=ft³
